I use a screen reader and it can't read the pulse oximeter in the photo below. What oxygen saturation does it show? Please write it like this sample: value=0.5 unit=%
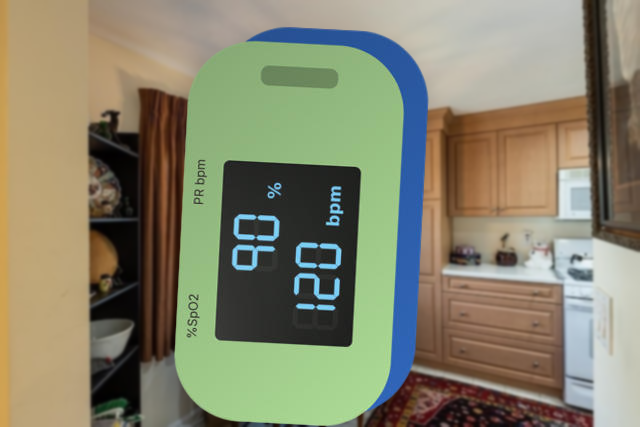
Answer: value=90 unit=%
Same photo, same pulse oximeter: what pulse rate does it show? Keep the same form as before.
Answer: value=120 unit=bpm
